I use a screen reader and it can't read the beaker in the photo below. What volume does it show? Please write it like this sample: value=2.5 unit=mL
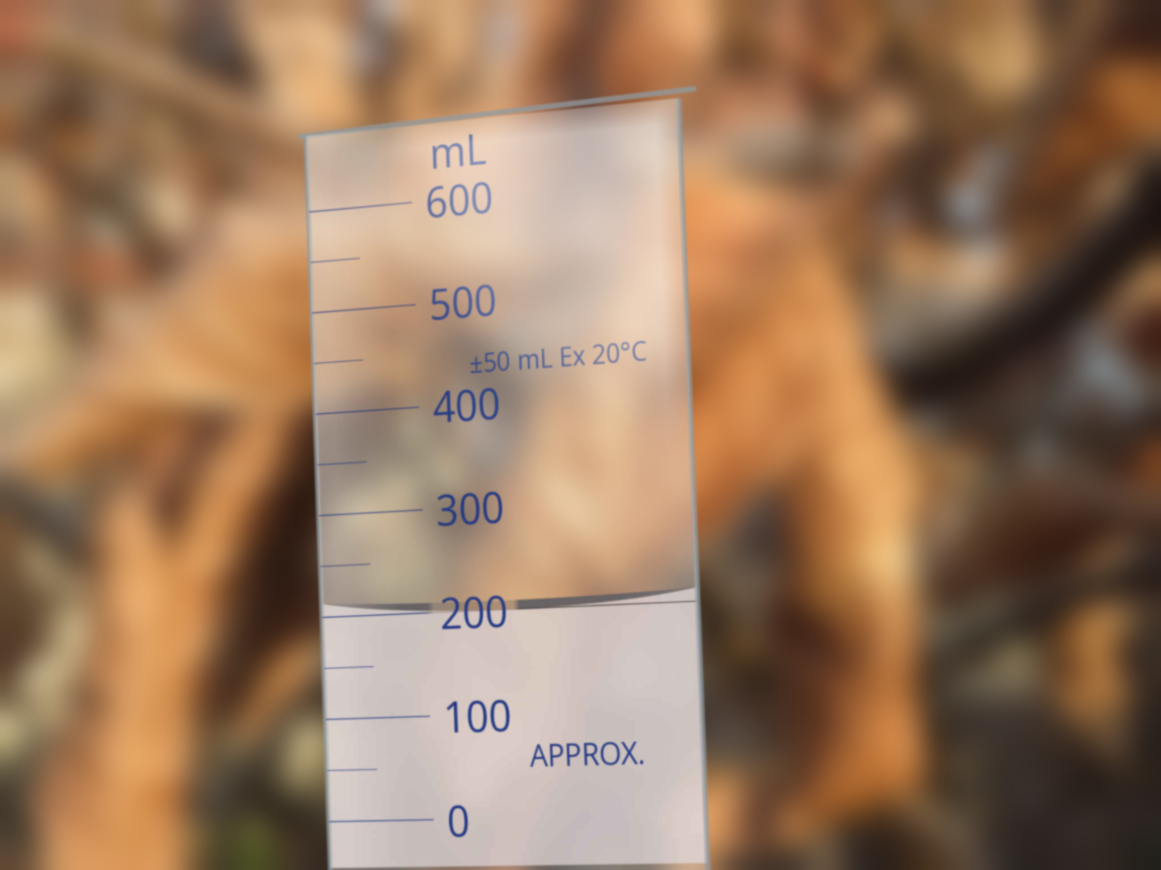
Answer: value=200 unit=mL
